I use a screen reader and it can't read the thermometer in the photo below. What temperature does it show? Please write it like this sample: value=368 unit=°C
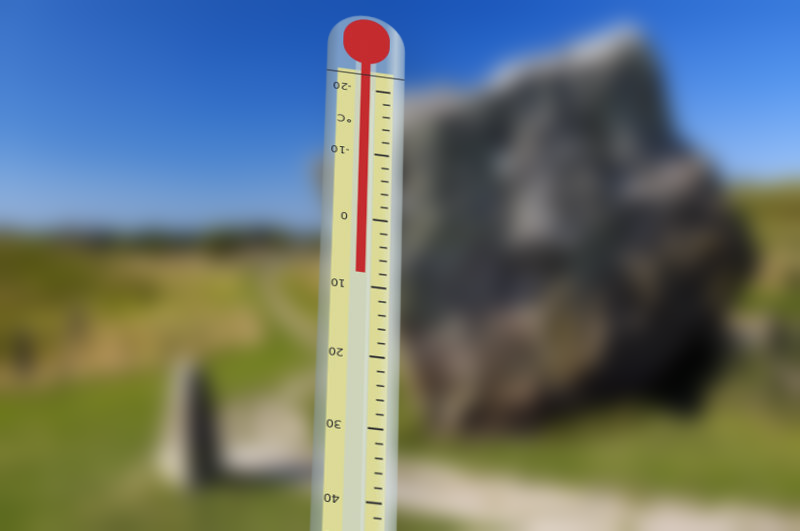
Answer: value=8 unit=°C
